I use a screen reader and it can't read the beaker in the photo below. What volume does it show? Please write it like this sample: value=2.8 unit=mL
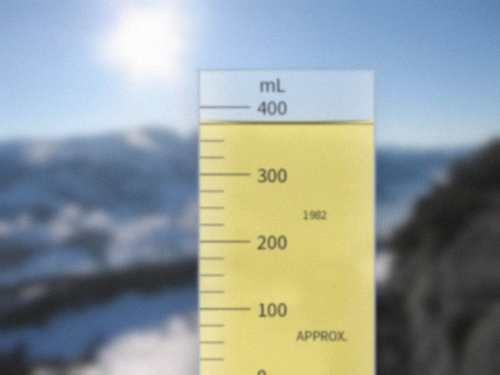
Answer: value=375 unit=mL
